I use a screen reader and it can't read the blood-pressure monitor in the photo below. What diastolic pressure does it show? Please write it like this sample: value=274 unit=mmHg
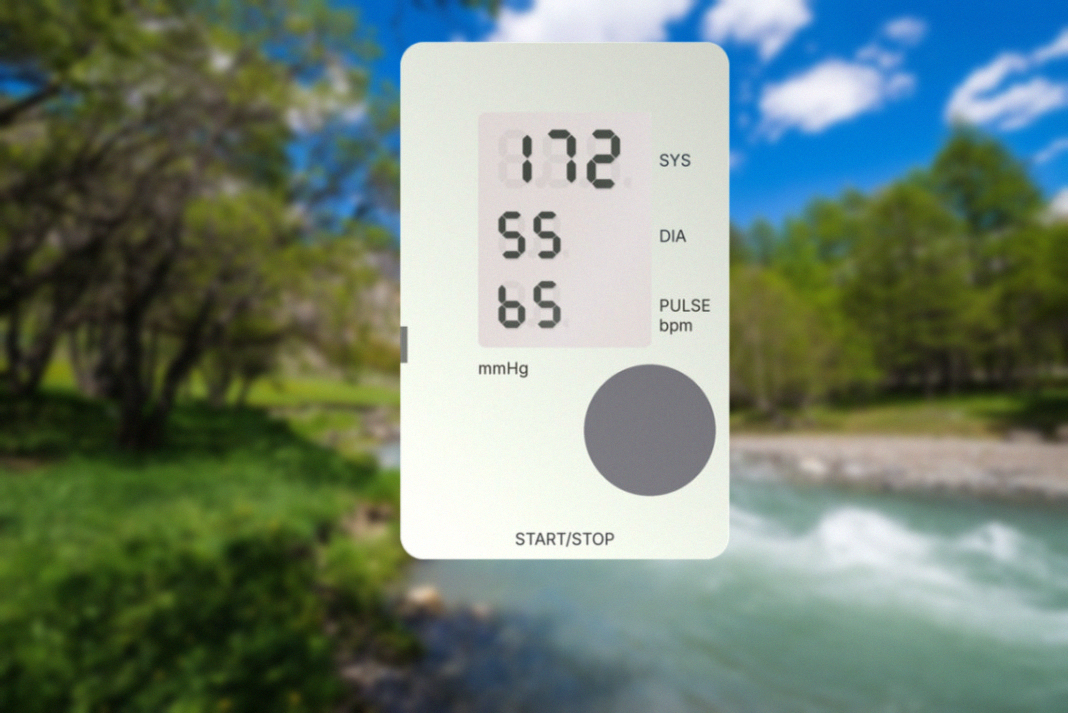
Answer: value=55 unit=mmHg
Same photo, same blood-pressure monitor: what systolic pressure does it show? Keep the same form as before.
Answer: value=172 unit=mmHg
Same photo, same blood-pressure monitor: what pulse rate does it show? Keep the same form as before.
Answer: value=65 unit=bpm
